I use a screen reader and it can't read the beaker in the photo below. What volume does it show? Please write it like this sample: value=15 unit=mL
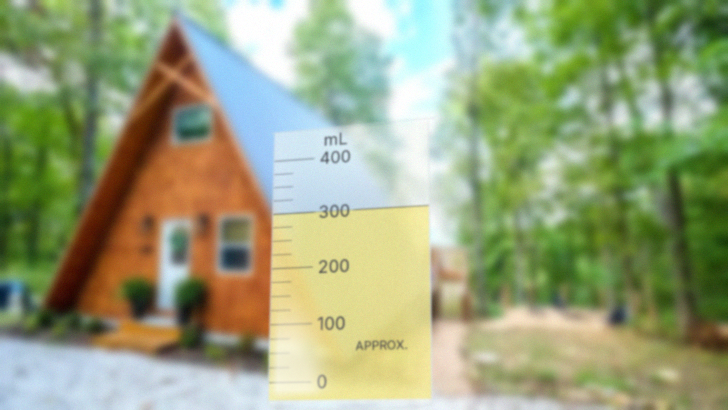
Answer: value=300 unit=mL
